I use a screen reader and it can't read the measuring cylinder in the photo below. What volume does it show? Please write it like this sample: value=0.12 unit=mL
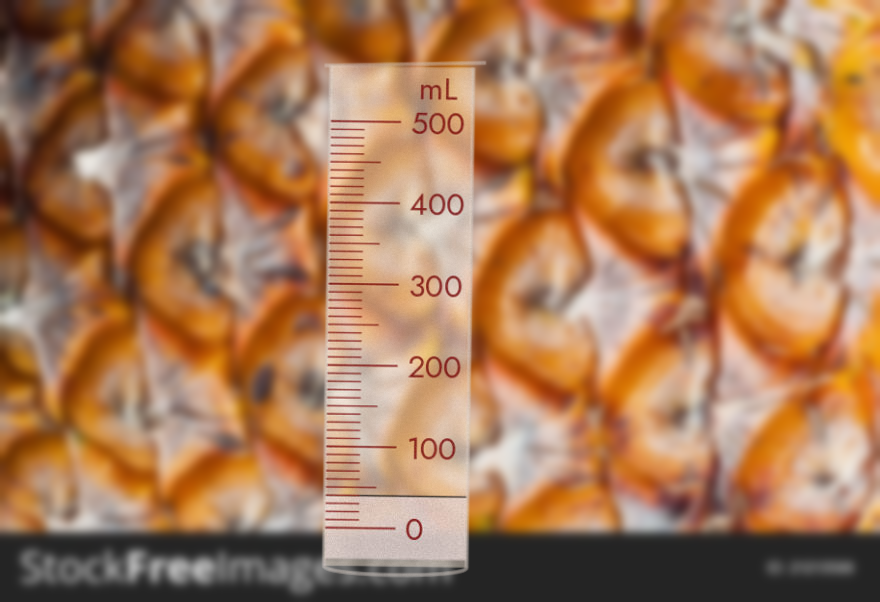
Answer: value=40 unit=mL
